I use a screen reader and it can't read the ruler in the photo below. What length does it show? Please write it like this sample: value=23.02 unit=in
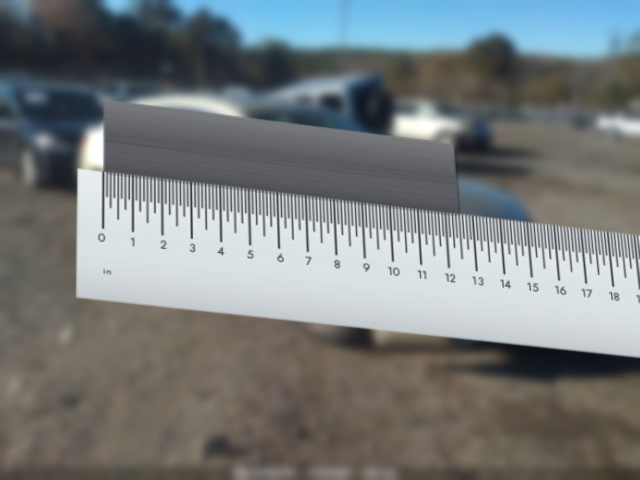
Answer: value=12.5 unit=in
